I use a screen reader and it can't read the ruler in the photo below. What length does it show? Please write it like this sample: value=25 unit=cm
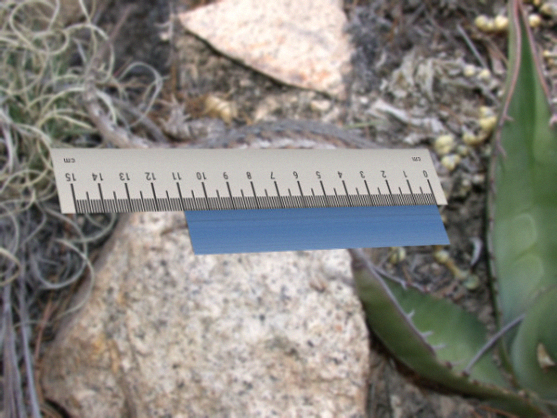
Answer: value=11 unit=cm
